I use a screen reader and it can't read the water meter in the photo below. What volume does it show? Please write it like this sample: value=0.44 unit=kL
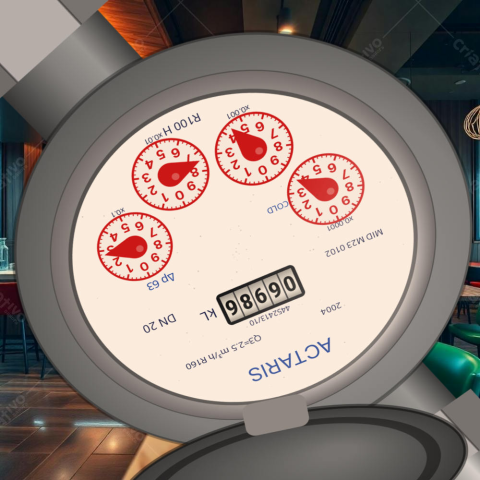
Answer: value=6986.2743 unit=kL
